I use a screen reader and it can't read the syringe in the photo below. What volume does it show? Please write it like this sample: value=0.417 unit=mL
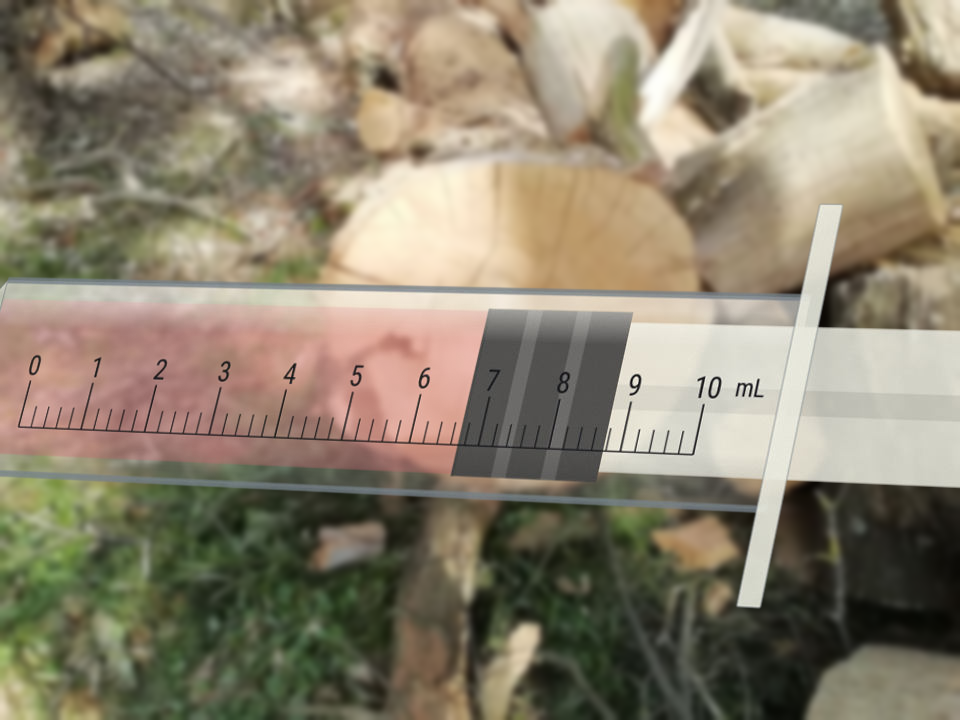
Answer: value=6.7 unit=mL
